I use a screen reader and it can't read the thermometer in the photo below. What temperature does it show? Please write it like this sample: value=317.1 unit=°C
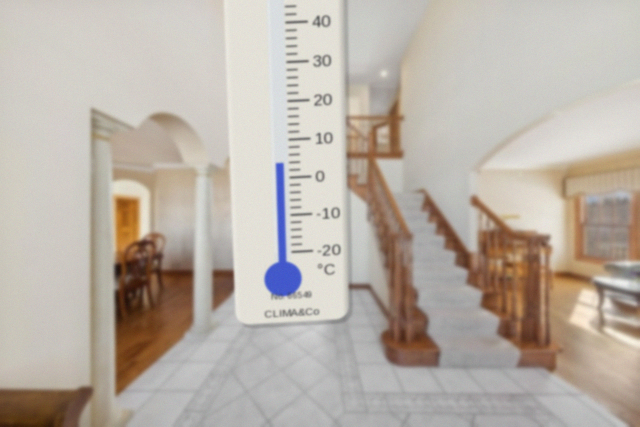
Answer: value=4 unit=°C
